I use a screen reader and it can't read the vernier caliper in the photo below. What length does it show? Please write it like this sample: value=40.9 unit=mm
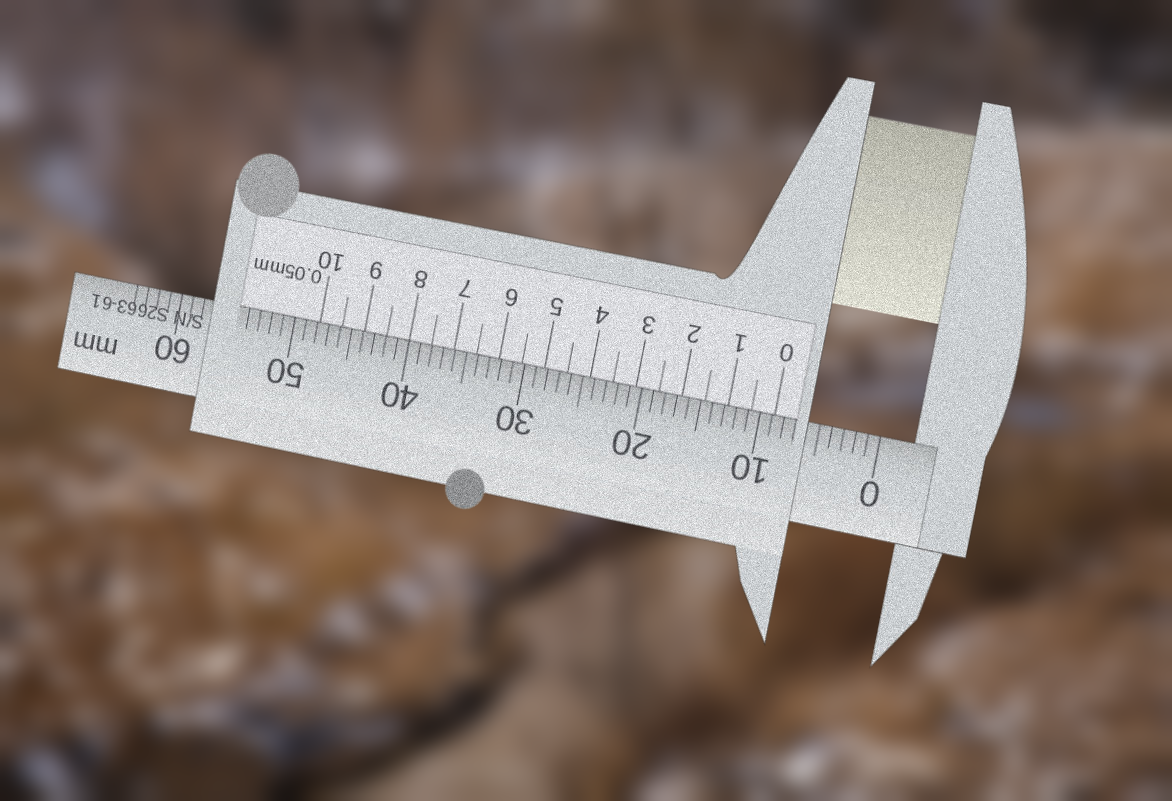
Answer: value=8.8 unit=mm
